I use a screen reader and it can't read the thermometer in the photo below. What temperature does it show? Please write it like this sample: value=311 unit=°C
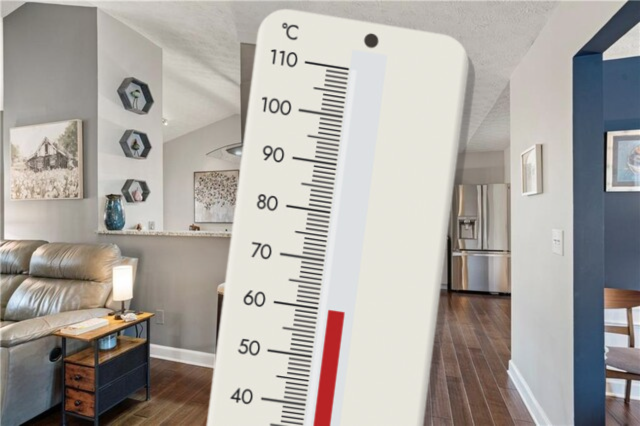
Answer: value=60 unit=°C
